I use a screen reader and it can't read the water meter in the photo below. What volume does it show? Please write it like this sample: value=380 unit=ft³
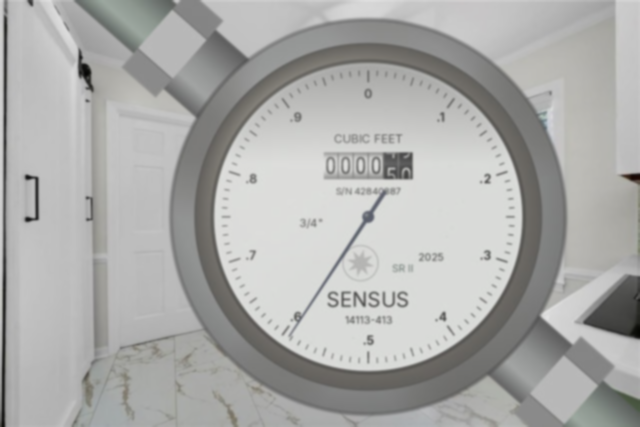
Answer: value=49.59 unit=ft³
